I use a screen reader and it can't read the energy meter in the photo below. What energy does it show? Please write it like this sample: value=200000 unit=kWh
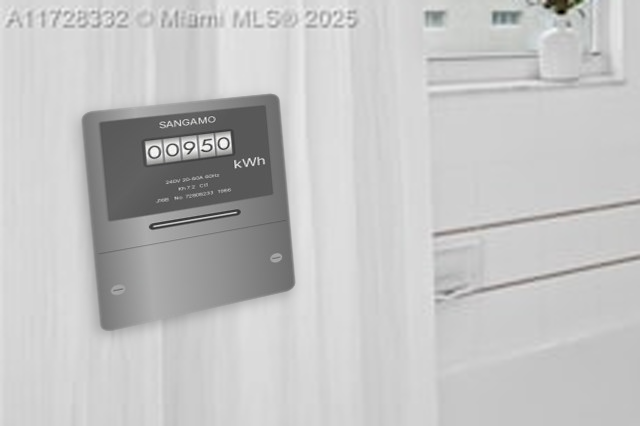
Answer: value=950 unit=kWh
